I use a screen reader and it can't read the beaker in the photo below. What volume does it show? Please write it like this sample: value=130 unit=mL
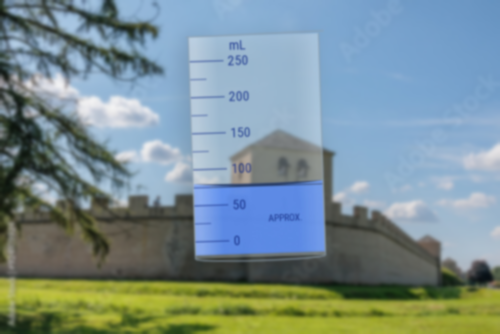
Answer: value=75 unit=mL
